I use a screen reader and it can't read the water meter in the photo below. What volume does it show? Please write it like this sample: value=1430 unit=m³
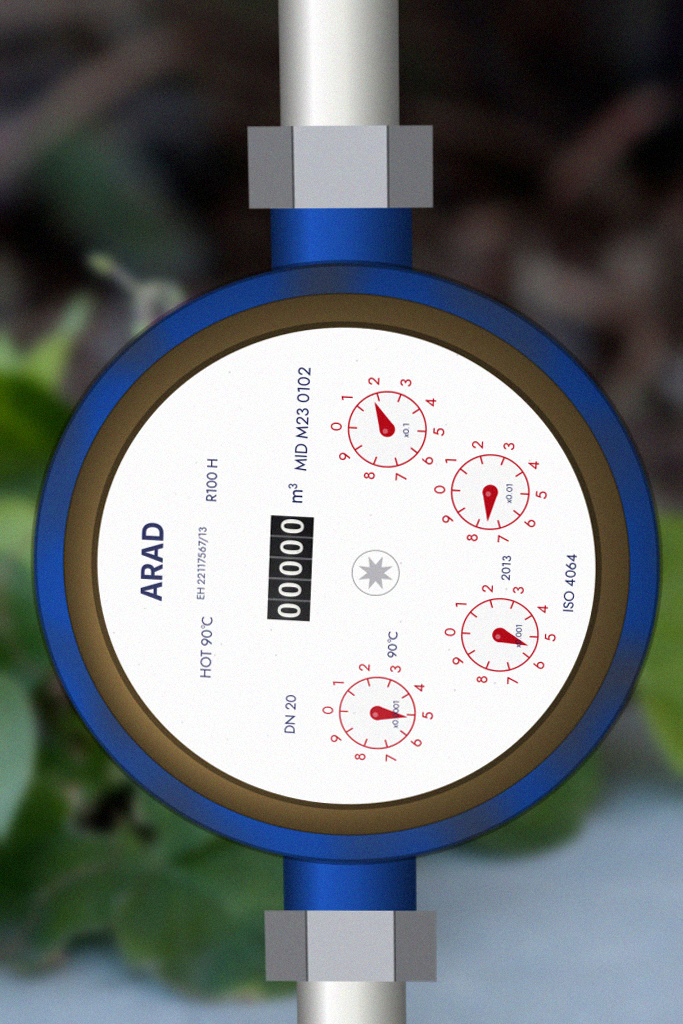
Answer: value=0.1755 unit=m³
